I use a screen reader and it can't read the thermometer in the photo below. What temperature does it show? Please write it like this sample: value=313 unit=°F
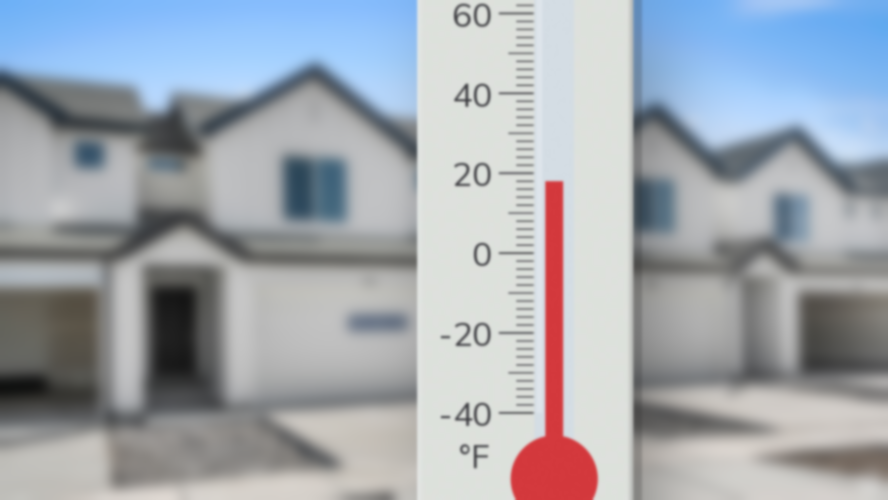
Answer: value=18 unit=°F
